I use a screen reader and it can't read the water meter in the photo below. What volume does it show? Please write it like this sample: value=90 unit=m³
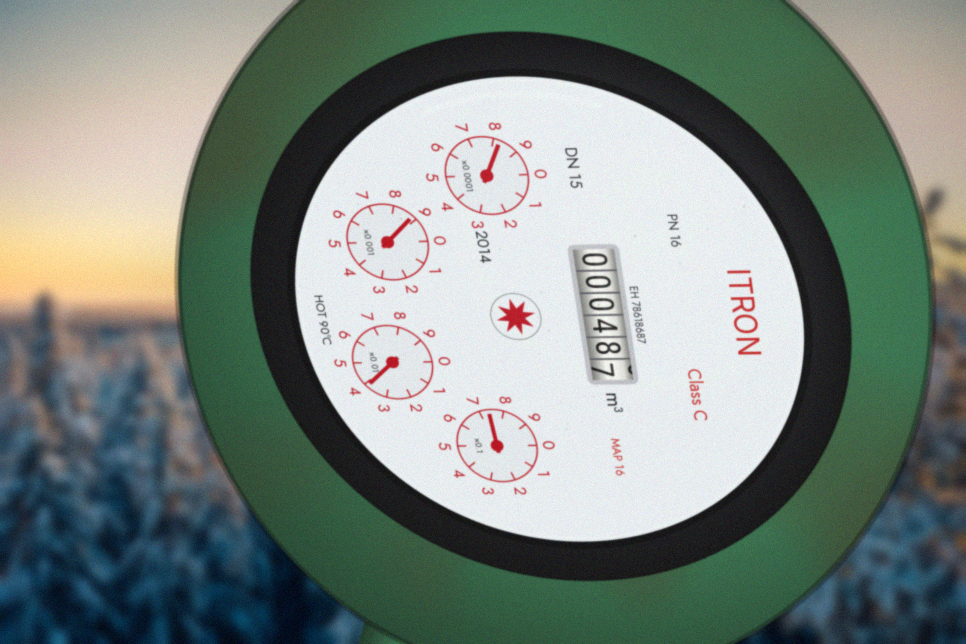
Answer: value=486.7388 unit=m³
